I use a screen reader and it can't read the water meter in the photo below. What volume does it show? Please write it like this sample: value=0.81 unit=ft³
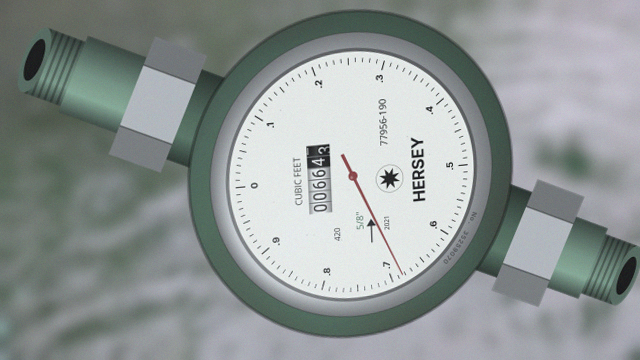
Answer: value=6642.68 unit=ft³
